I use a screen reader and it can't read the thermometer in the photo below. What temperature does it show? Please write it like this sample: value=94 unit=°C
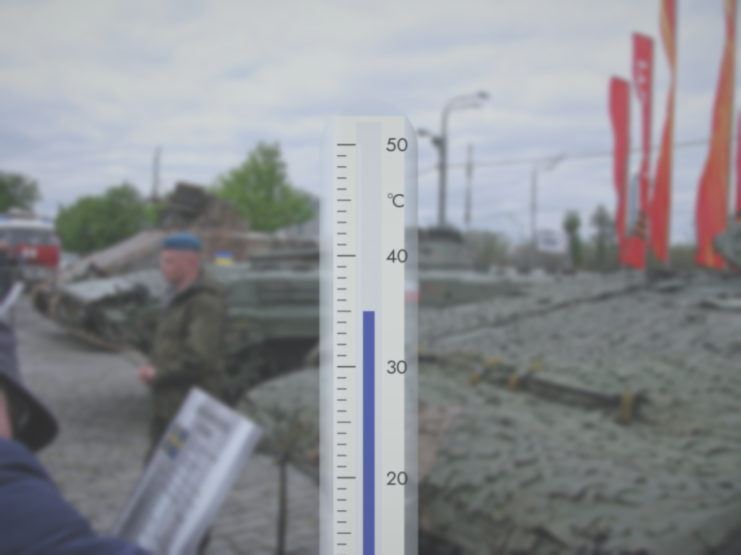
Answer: value=35 unit=°C
